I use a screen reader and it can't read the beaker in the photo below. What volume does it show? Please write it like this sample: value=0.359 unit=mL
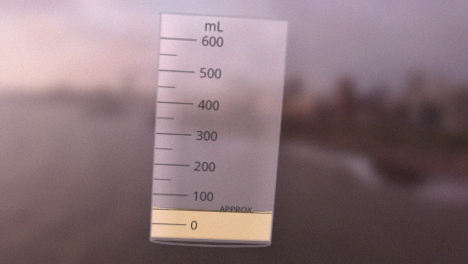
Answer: value=50 unit=mL
